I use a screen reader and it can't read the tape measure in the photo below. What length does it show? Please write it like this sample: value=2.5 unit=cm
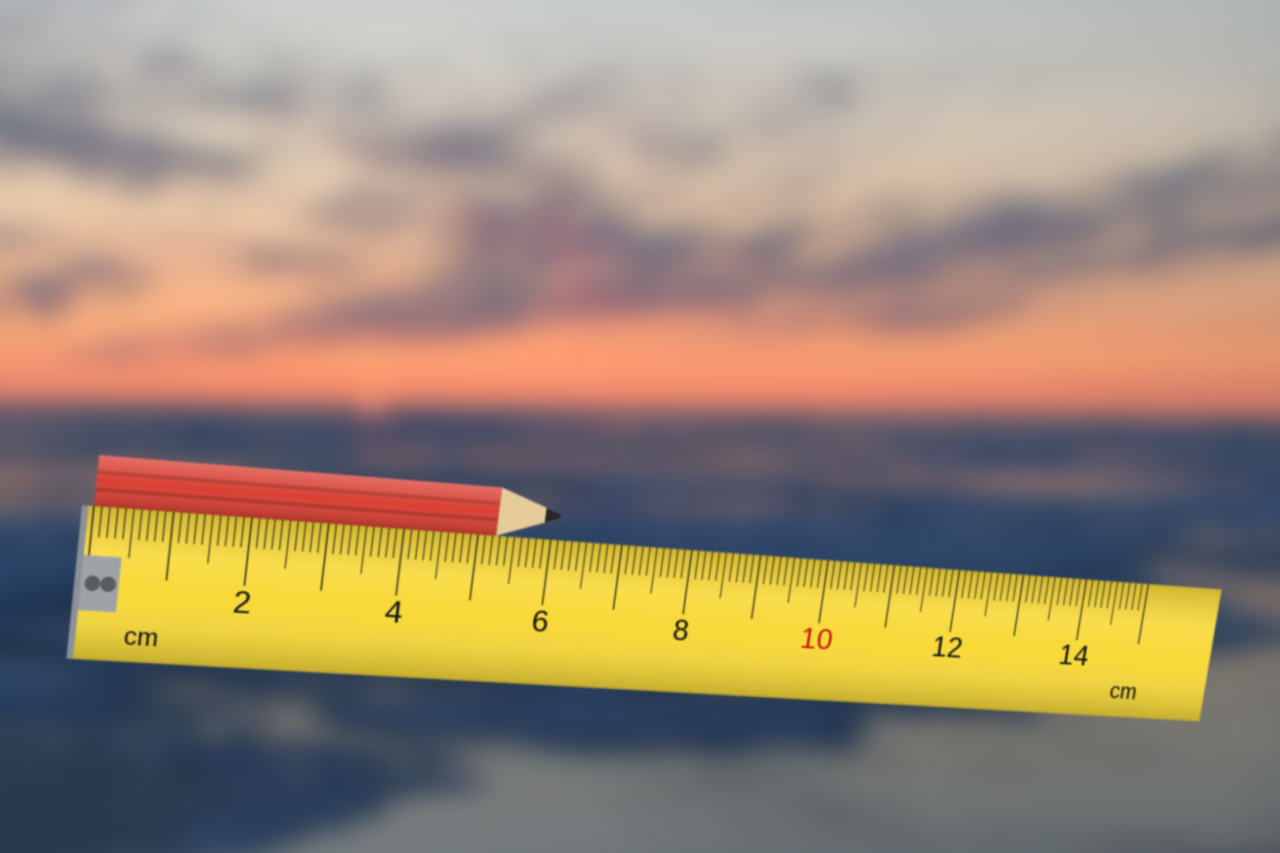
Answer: value=6.1 unit=cm
